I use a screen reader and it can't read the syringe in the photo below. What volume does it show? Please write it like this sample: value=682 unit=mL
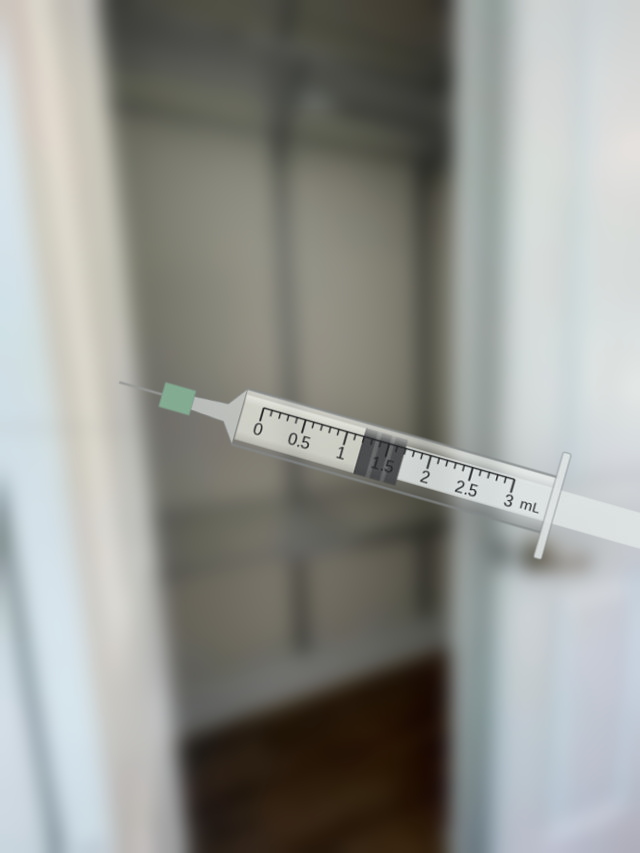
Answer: value=1.2 unit=mL
